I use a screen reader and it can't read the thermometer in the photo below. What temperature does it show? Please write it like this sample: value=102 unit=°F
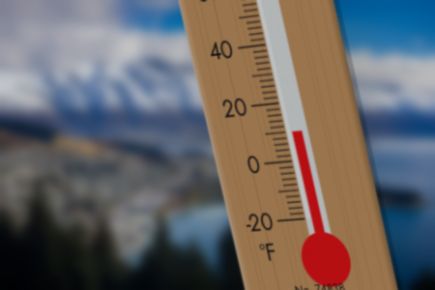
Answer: value=10 unit=°F
